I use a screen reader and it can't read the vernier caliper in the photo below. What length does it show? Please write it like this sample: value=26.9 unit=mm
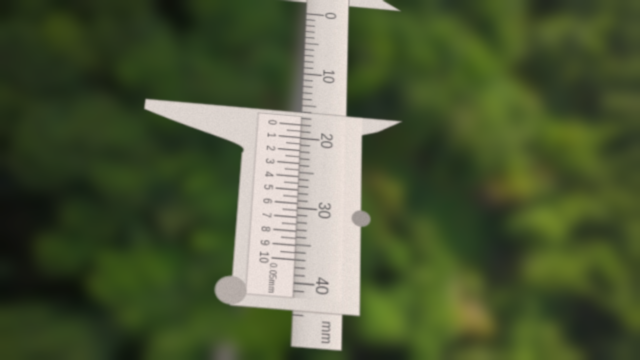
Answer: value=18.0 unit=mm
